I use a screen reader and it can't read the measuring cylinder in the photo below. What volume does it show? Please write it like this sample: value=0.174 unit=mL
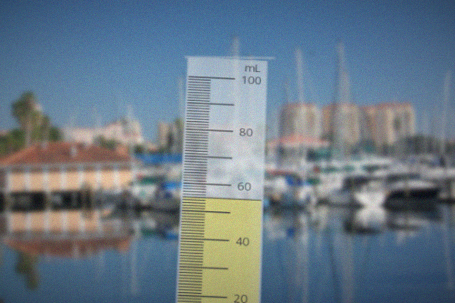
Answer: value=55 unit=mL
